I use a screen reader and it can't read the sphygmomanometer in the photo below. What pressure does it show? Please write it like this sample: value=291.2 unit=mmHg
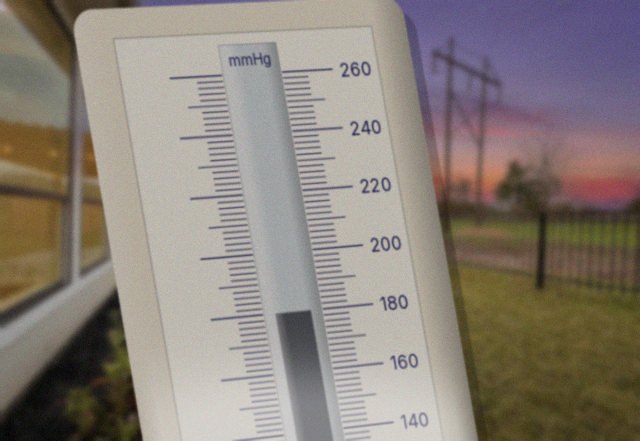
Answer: value=180 unit=mmHg
